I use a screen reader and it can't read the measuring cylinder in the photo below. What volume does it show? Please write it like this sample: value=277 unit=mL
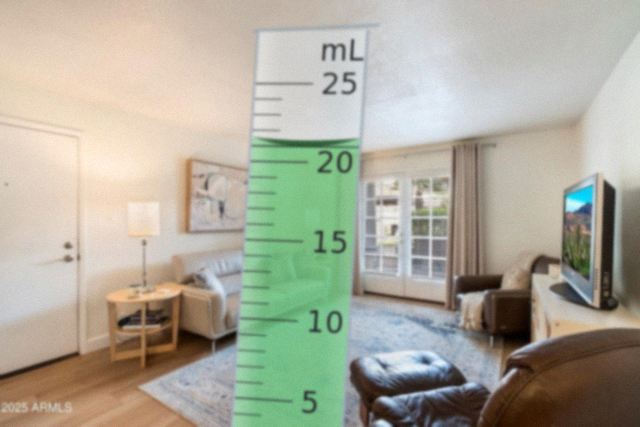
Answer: value=21 unit=mL
